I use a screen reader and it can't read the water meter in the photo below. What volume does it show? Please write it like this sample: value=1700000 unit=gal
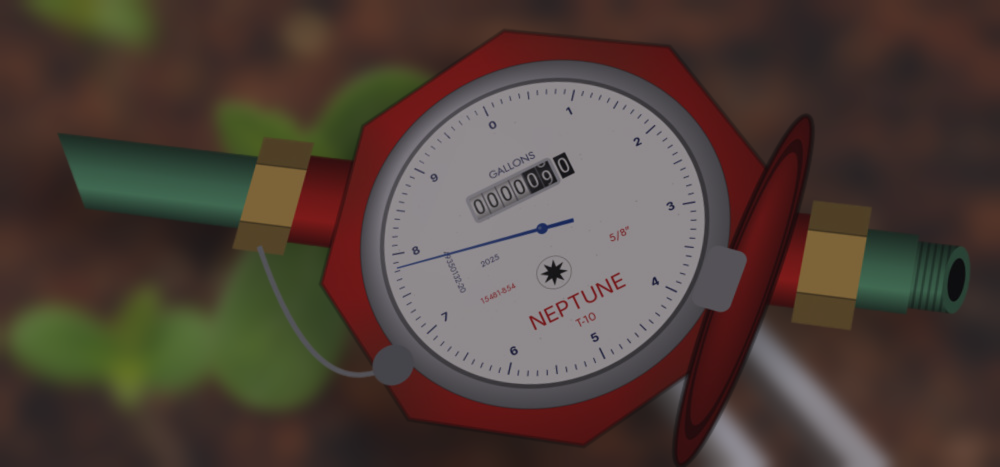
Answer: value=87.8 unit=gal
